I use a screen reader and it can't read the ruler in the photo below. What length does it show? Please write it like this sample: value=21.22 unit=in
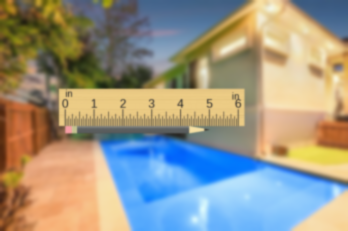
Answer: value=5 unit=in
